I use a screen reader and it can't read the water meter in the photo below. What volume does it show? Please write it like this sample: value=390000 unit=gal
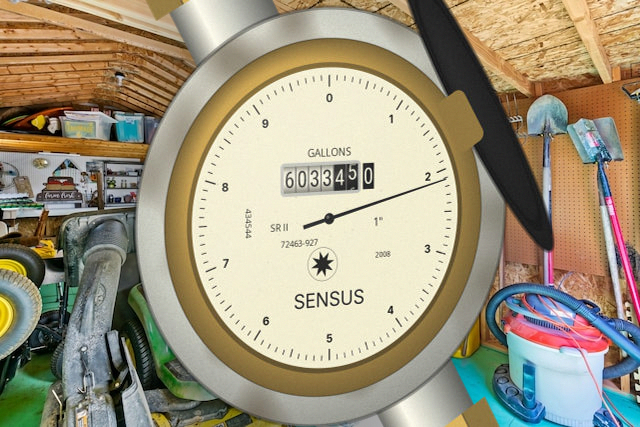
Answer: value=6033452.1 unit=gal
